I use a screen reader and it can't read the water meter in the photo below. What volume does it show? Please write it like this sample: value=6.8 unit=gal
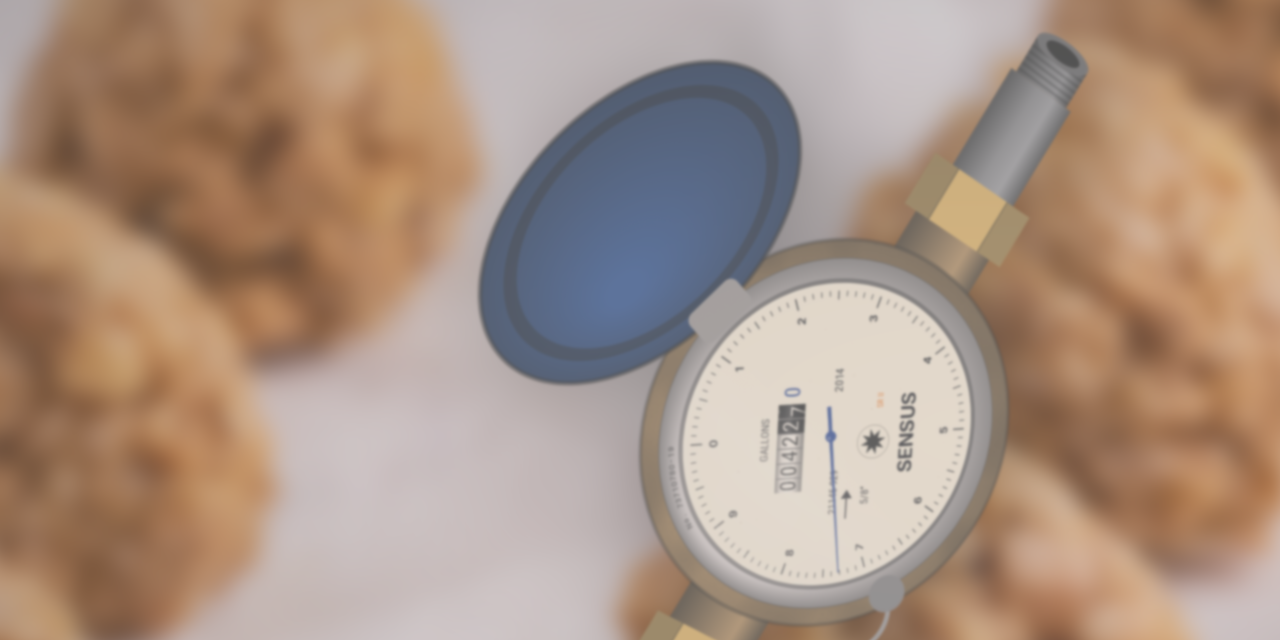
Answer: value=42267.3 unit=gal
